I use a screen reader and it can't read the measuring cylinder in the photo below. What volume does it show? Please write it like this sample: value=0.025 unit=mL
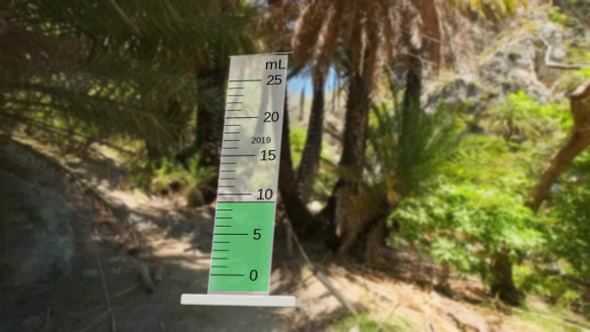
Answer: value=9 unit=mL
